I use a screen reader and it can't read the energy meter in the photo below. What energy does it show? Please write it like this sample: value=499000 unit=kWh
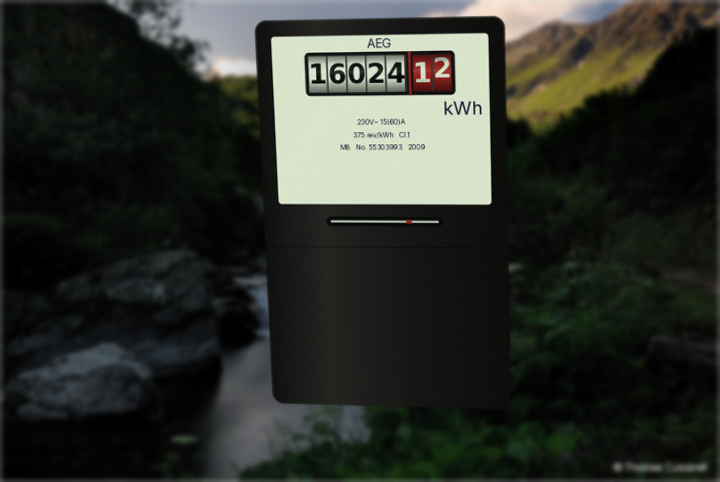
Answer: value=16024.12 unit=kWh
